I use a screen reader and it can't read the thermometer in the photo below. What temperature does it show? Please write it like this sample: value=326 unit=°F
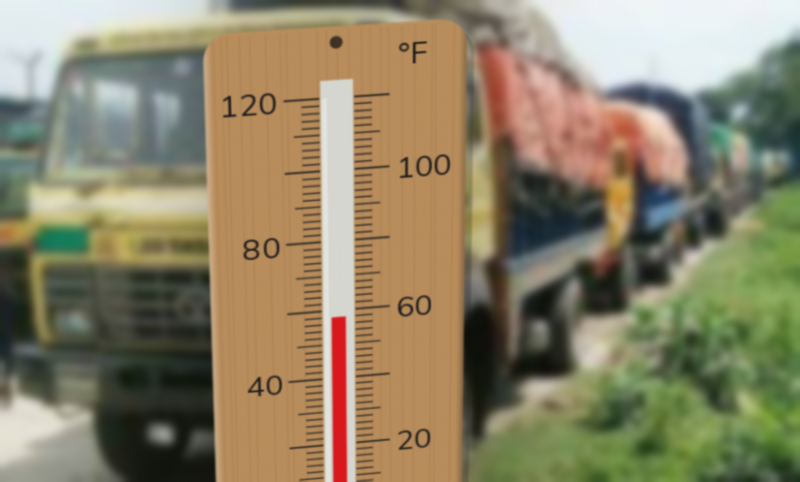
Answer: value=58 unit=°F
